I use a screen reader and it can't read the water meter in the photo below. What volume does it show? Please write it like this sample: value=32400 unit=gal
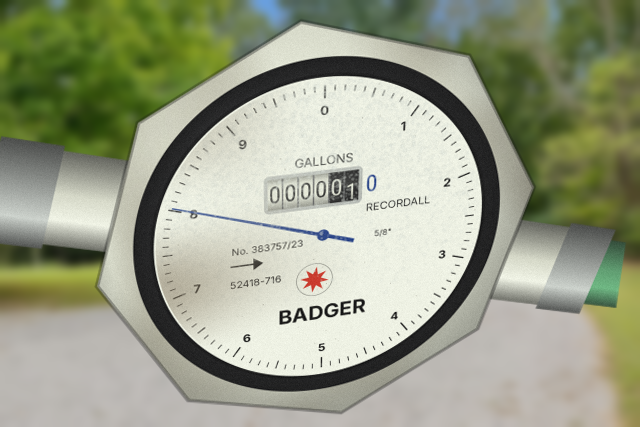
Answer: value=8.0 unit=gal
